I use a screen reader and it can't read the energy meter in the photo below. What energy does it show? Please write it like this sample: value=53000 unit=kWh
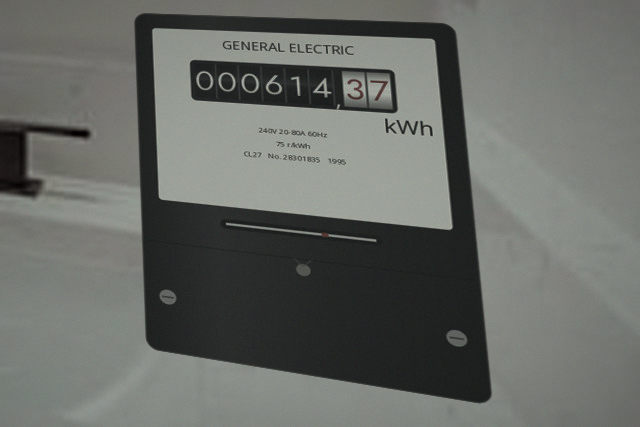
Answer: value=614.37 unit=kWh
